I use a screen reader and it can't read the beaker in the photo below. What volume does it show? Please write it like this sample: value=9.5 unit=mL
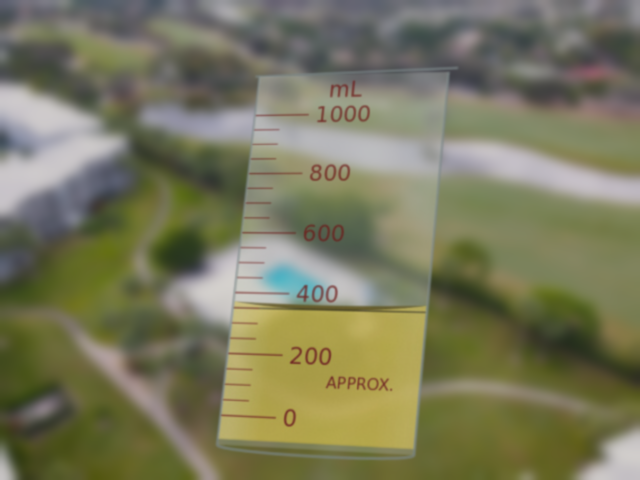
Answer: value=350 unit=mL
